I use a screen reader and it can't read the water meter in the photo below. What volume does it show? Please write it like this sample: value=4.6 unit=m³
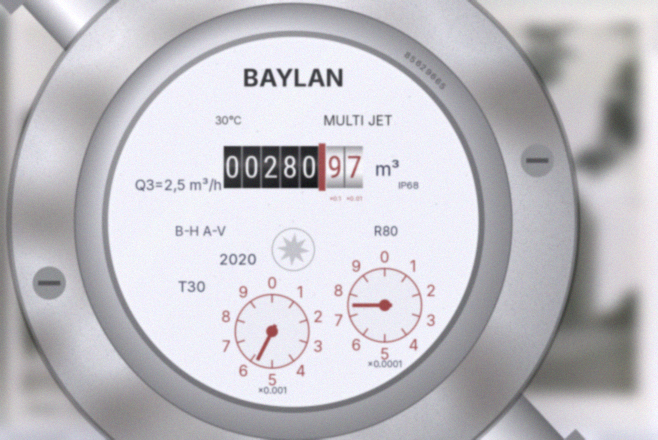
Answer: value=280.9757 unit=m³
